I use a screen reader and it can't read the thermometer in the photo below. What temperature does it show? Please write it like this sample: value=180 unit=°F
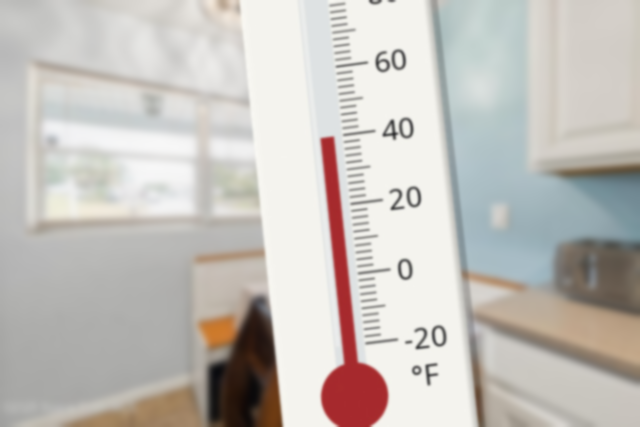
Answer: value=40 unit=°F
